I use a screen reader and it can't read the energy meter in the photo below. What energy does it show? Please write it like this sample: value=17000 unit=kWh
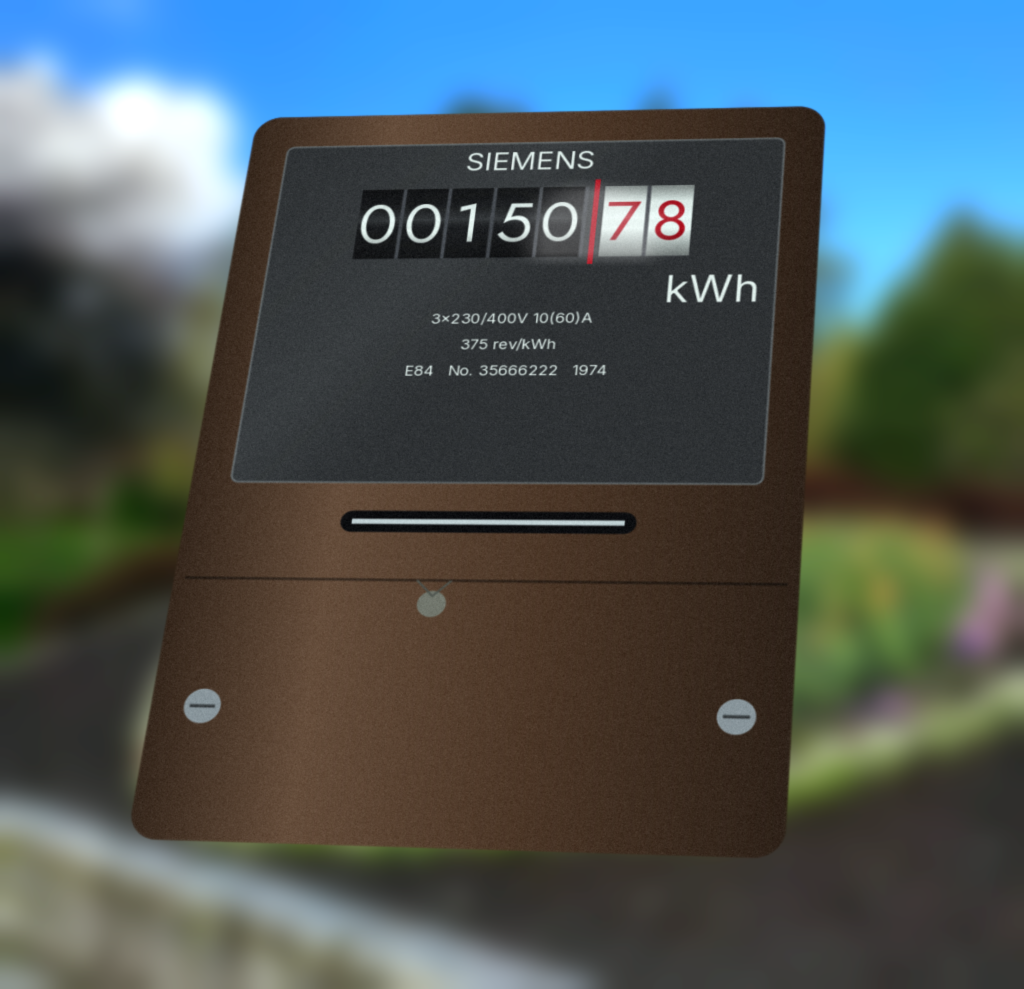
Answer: value=150.78 unit=kWh
